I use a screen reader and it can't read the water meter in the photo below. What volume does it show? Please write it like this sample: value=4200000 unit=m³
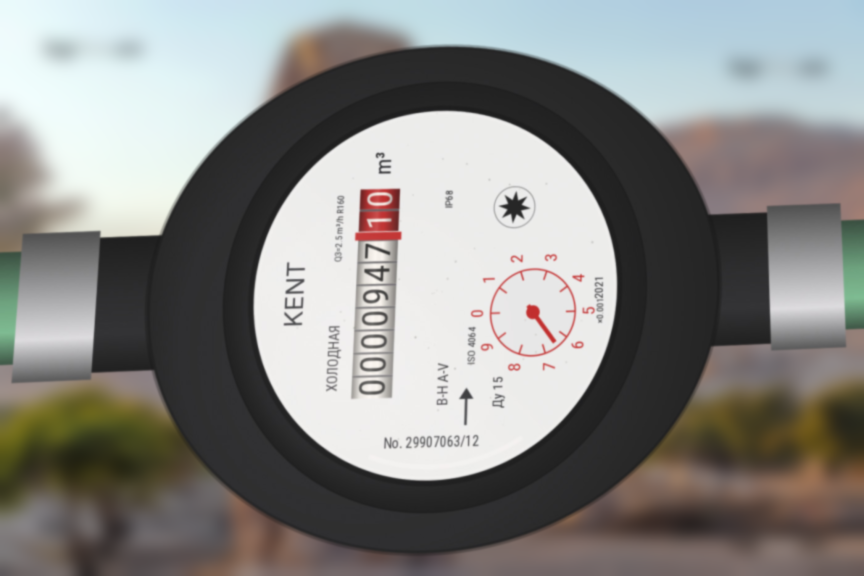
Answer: value=947.106 unit=m³
